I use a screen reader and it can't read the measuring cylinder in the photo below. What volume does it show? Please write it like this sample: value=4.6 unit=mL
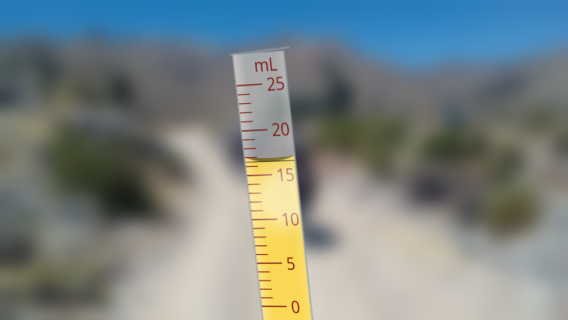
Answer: value=16.5 unit=mL
